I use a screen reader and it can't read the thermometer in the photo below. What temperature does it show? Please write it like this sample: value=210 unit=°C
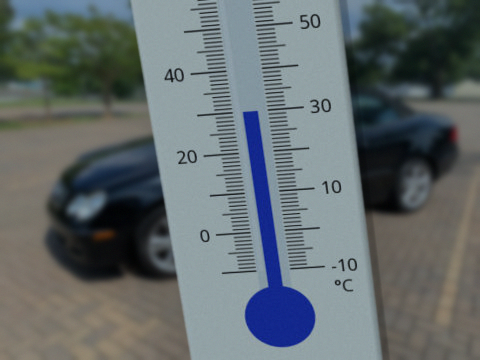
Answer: value=30 unit=°C
